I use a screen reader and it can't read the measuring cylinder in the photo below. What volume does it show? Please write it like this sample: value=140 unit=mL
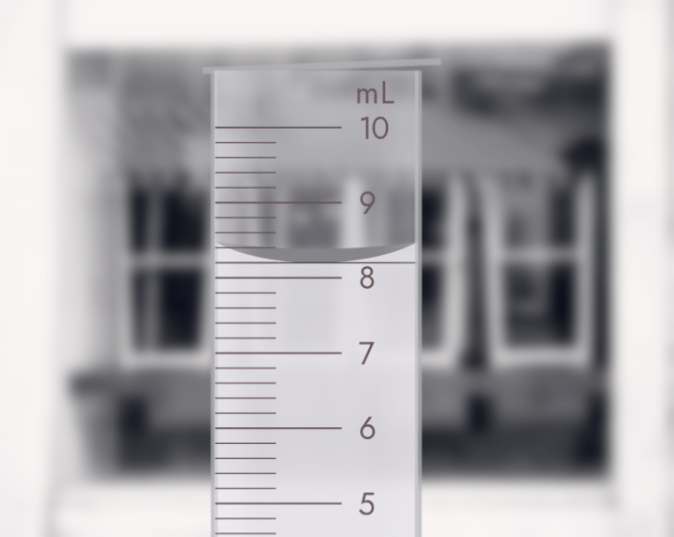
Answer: value=8.2 unit=mL
